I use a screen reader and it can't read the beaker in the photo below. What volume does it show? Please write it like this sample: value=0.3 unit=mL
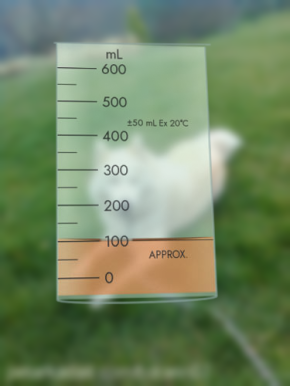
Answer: value=100 unit=mL
